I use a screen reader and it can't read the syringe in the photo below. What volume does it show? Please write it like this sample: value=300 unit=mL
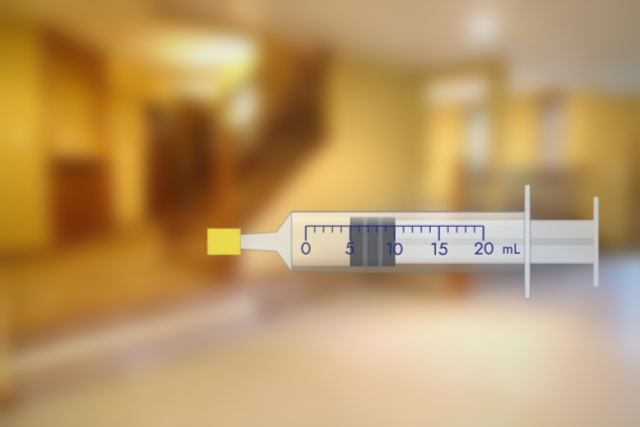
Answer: value=5 unit=mL
